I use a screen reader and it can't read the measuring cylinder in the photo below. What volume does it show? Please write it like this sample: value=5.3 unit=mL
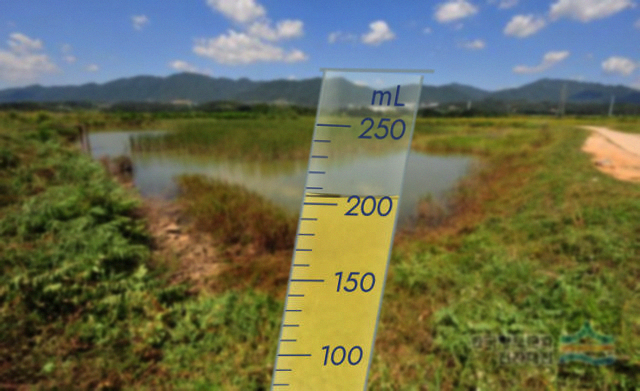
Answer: value=205 unit=mL
